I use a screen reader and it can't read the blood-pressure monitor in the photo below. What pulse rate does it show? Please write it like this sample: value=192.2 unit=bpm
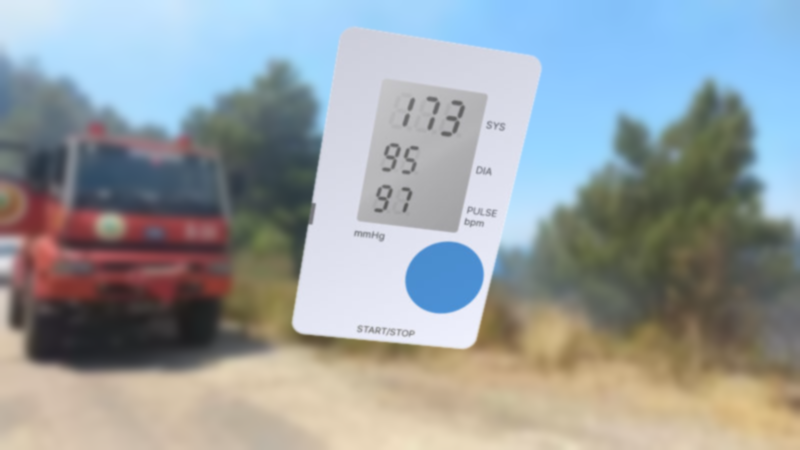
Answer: value=97 unit=bpm
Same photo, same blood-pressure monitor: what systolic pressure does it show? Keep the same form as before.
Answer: value=173 unit=mmHg
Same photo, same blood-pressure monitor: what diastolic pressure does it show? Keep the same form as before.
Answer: value=95 unit=mmHg
